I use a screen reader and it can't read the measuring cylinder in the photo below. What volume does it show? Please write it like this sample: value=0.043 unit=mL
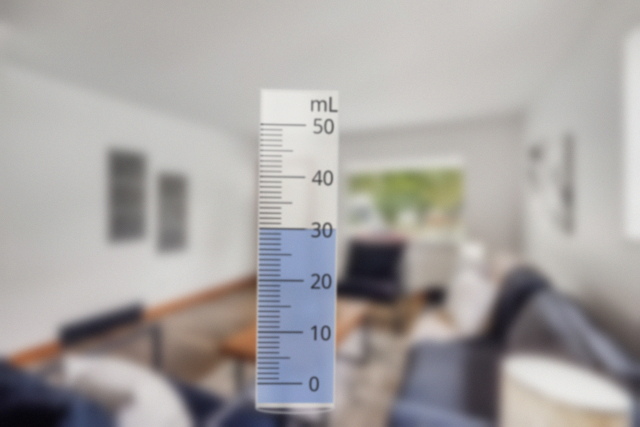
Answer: value=30 unit=mL
